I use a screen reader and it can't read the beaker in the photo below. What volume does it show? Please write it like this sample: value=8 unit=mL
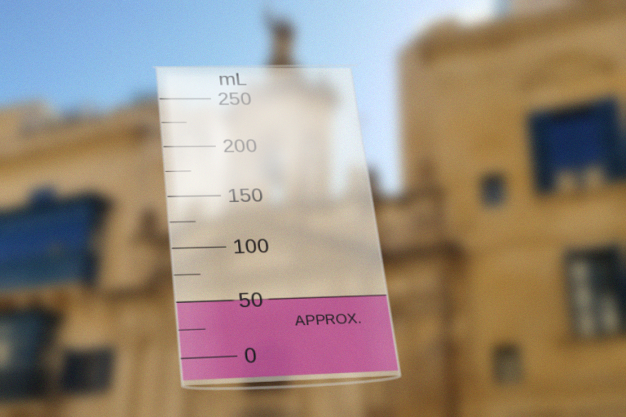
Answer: value=50 unit=mL
